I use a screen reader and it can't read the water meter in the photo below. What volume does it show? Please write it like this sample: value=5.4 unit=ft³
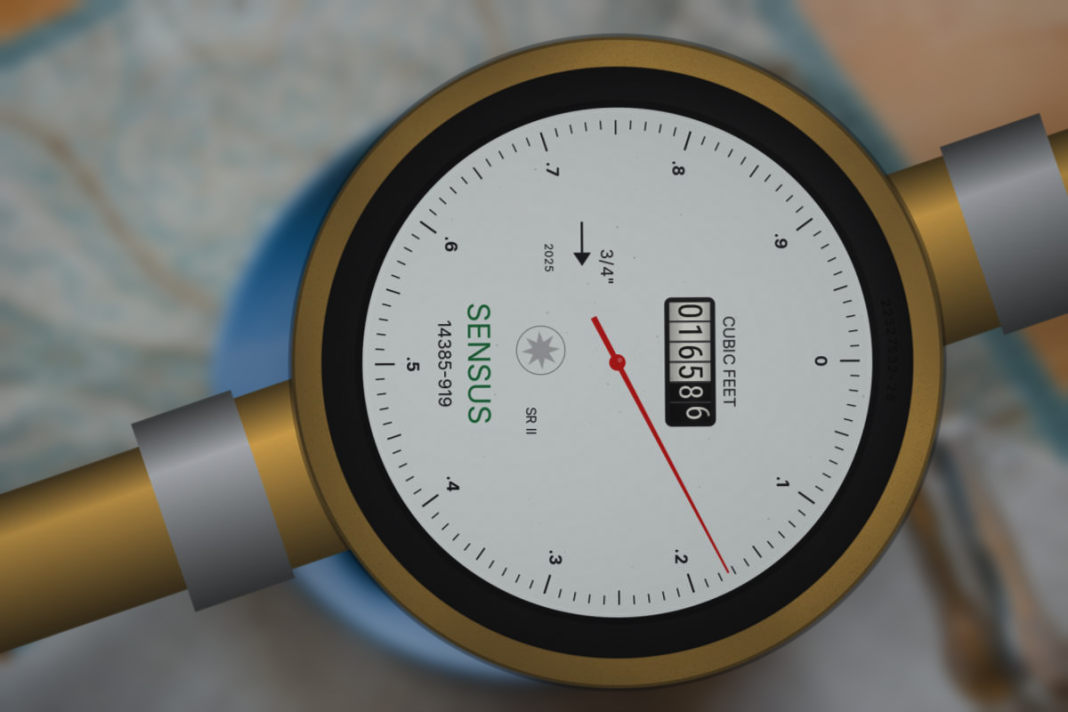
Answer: value=16586.17 unit=ft³
